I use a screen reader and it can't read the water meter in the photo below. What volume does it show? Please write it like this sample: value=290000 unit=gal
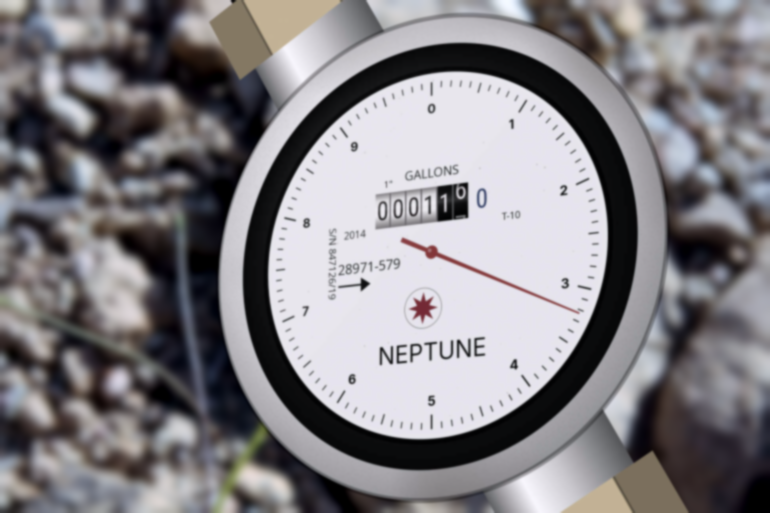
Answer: value=1163.2 unit=gal
